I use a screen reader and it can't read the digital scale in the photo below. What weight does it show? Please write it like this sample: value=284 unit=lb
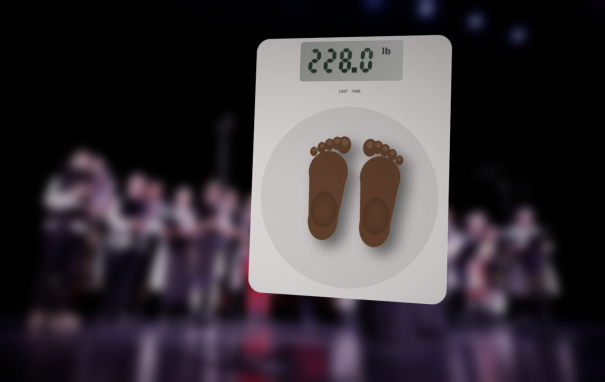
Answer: value=228.0 unit=lb
